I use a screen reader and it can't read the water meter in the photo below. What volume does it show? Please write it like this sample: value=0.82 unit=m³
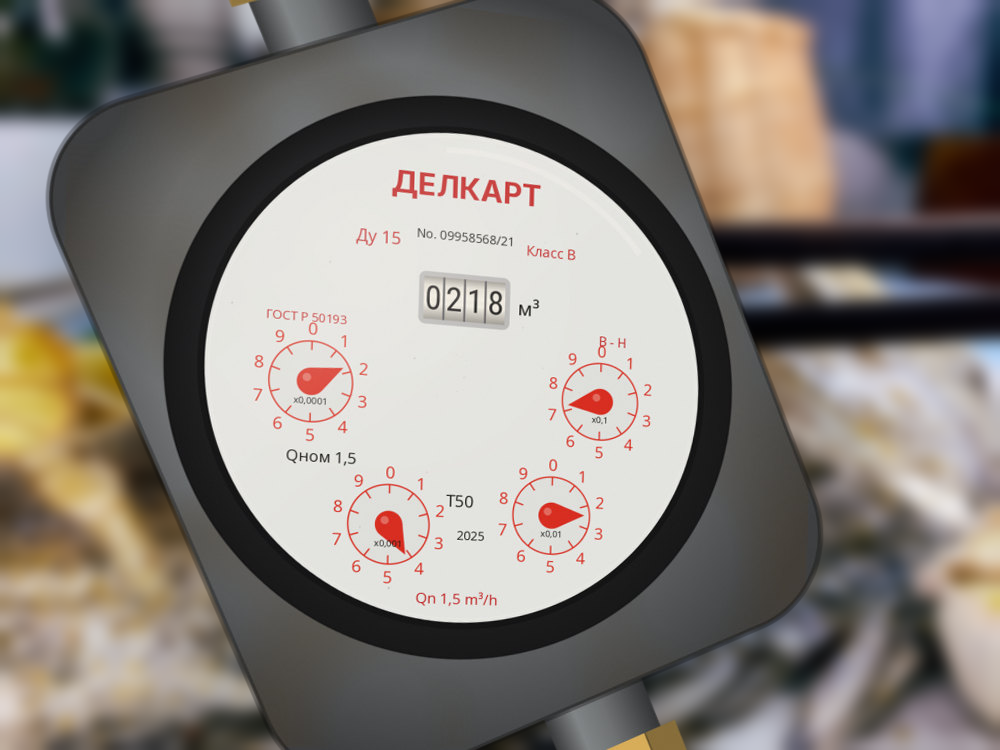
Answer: value=218.7241 unit=m³
